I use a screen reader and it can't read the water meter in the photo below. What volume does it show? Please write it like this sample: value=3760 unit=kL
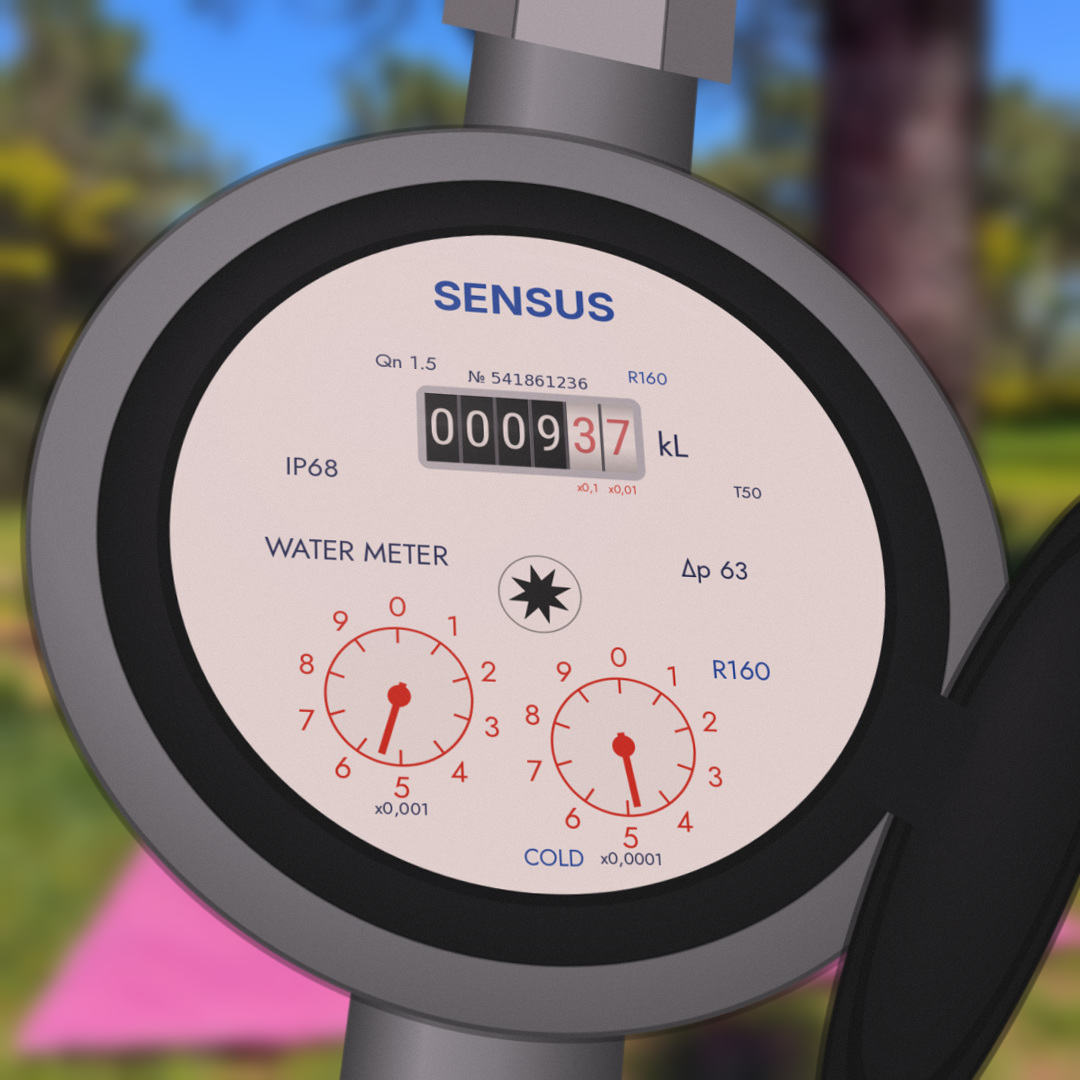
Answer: value=9.3754 unit=kL
